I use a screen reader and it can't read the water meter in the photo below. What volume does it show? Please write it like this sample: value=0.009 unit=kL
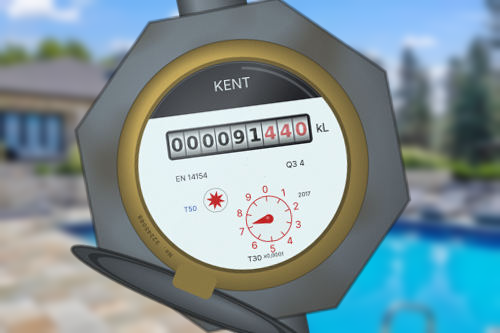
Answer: value=91.4407 unit=kL
